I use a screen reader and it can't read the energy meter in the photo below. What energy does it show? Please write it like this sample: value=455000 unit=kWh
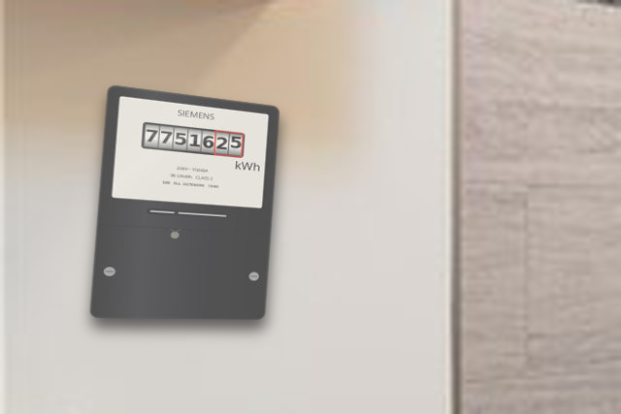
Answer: value=77516.25 unit=kWh
